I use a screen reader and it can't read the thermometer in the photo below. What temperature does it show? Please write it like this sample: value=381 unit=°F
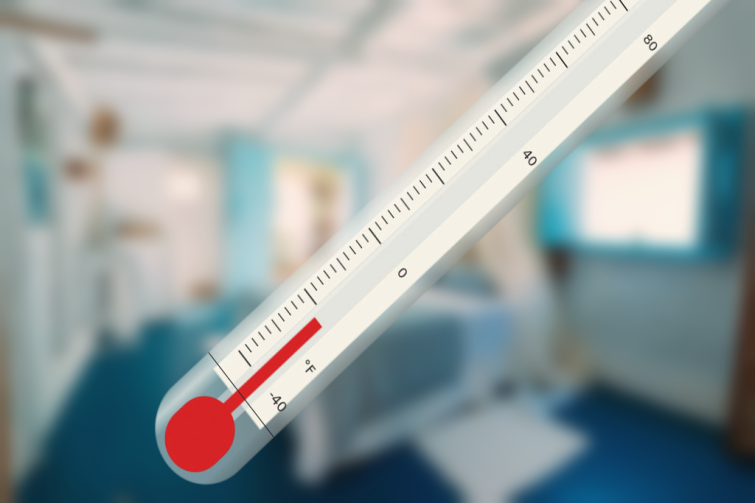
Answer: value=-22 unit=°F
